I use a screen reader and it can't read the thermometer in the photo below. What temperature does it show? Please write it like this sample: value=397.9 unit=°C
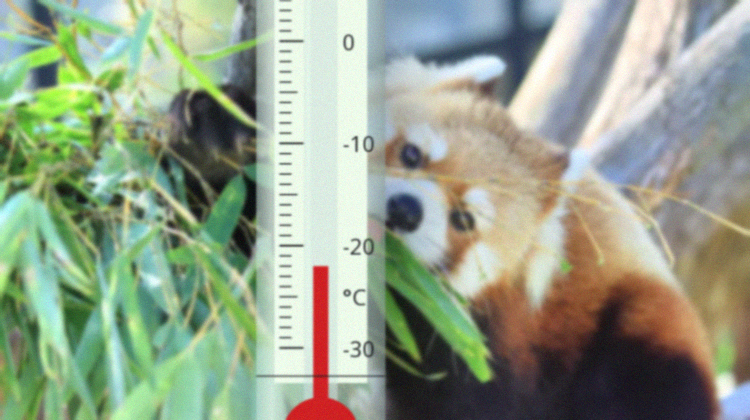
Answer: value=-22 unit=°C
